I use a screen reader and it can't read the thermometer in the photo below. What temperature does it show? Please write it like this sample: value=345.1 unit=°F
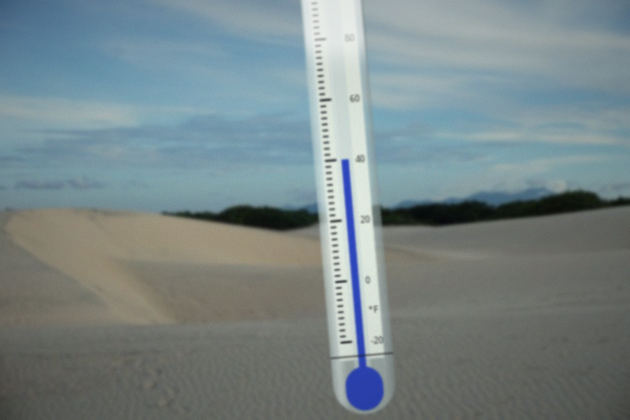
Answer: value=40 unit=°F
